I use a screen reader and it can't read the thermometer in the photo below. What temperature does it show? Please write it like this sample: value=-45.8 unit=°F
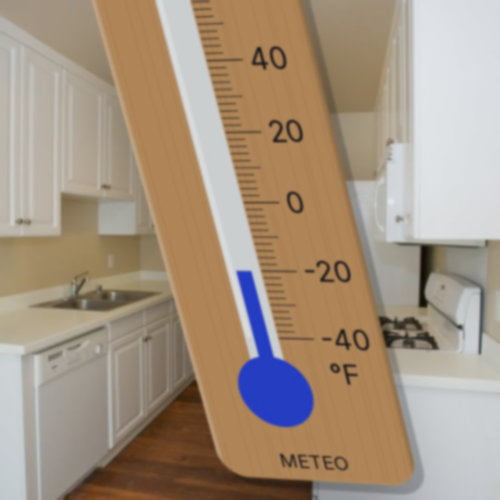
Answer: value=-20 unit=°F
